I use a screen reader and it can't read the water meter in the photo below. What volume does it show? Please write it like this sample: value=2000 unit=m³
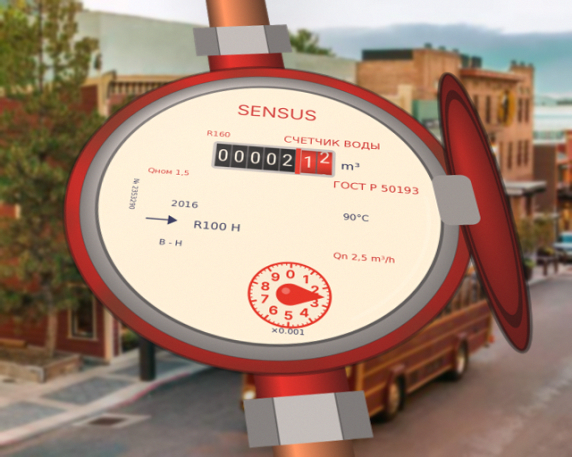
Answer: value=2.122 unit=m³
